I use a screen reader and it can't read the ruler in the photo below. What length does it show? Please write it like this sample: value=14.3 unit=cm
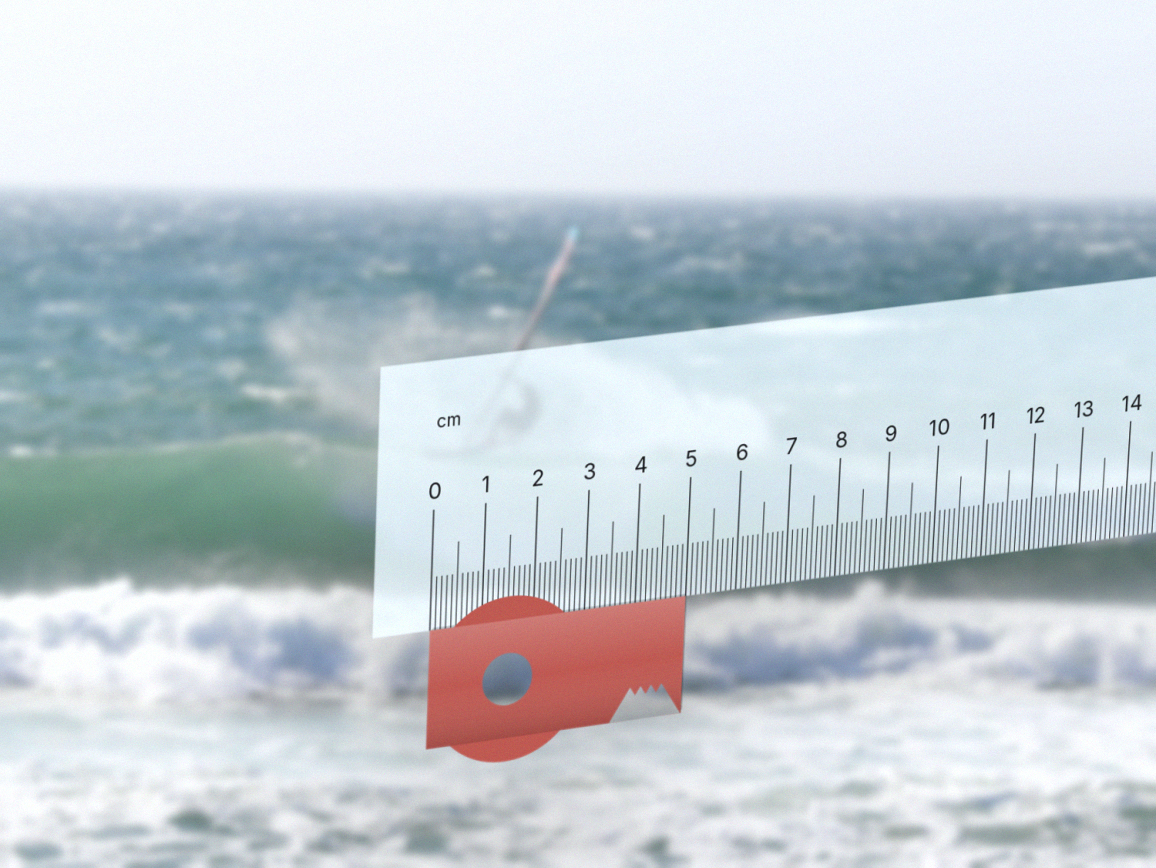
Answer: value=5 unit=cm
